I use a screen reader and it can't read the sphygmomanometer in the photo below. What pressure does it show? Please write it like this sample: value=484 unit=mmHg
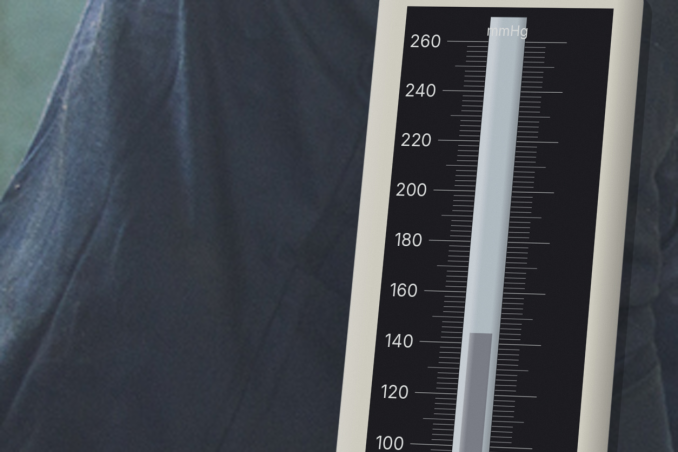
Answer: value=144 unit=mmHg
